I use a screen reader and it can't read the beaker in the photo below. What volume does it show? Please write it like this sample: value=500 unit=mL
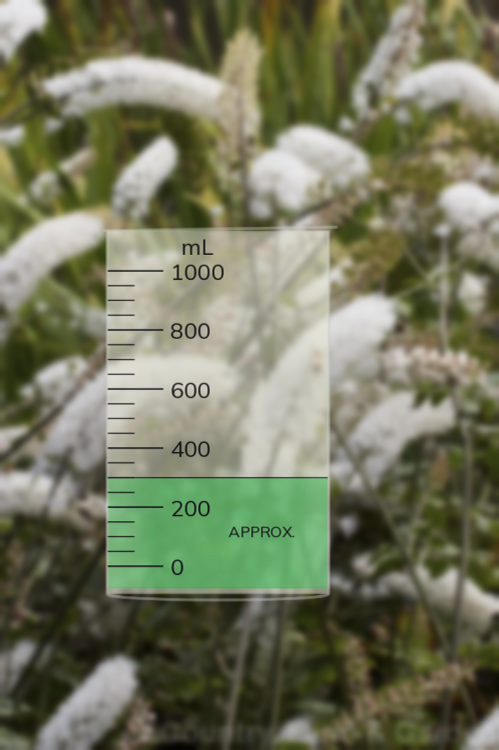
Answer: value=300 unit=mL
